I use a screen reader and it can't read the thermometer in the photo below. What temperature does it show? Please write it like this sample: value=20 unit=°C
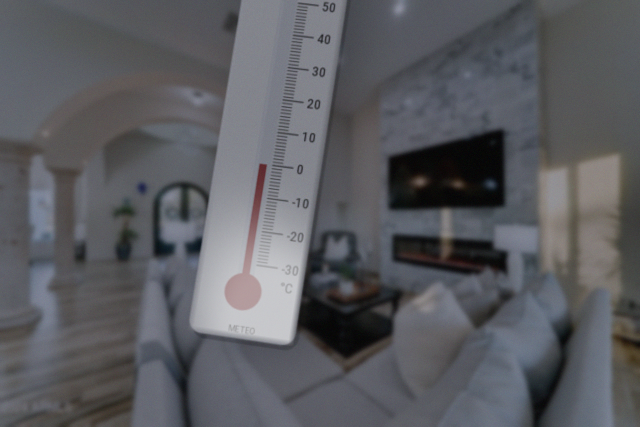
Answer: value=0 unit=°C
